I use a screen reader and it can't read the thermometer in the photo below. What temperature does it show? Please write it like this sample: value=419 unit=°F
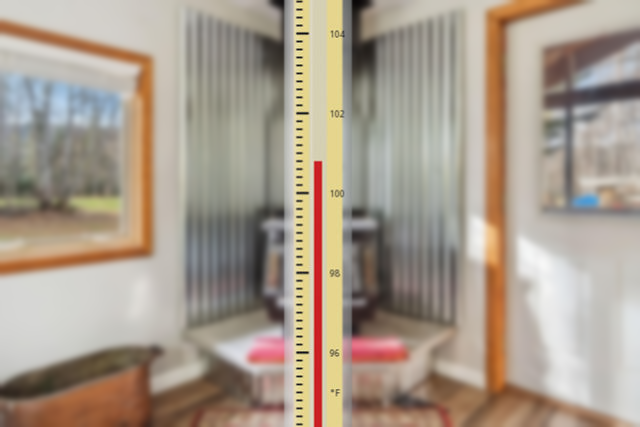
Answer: value=100.8 unit=°F
